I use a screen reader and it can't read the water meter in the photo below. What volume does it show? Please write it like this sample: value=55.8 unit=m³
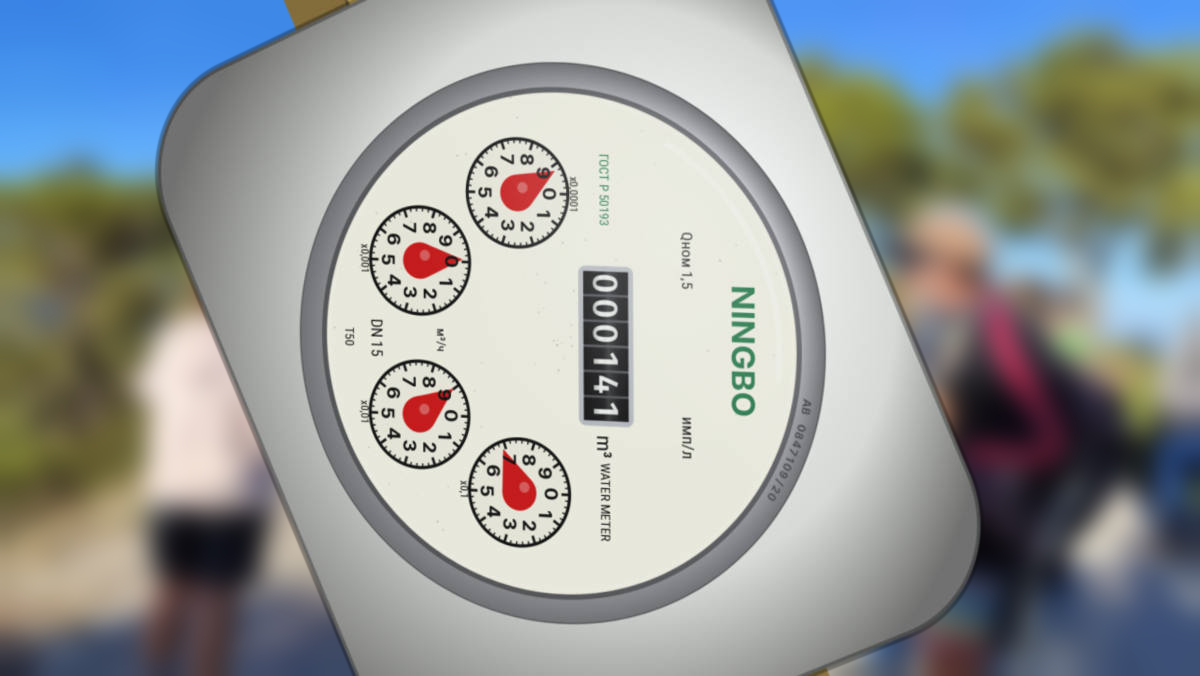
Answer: value=141.6899 unit=m³
